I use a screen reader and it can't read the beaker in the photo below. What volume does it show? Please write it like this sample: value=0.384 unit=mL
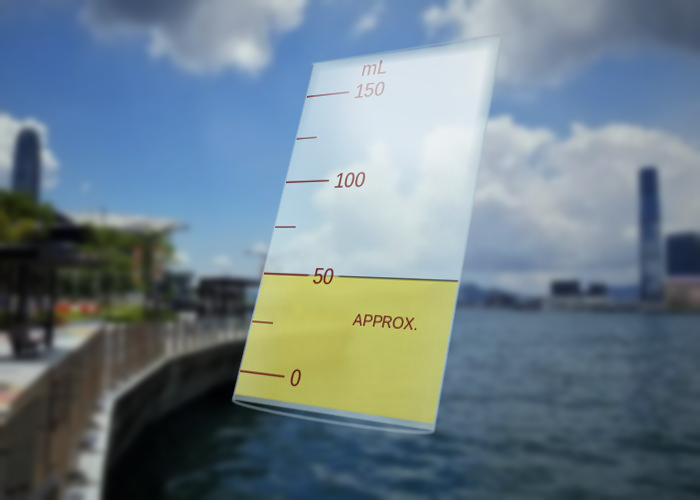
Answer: value=50 unit=mL
